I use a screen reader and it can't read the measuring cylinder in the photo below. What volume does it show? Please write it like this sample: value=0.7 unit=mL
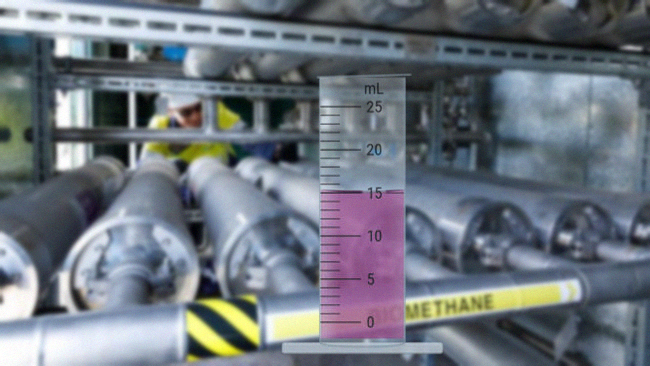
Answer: value=15 unit=mL
